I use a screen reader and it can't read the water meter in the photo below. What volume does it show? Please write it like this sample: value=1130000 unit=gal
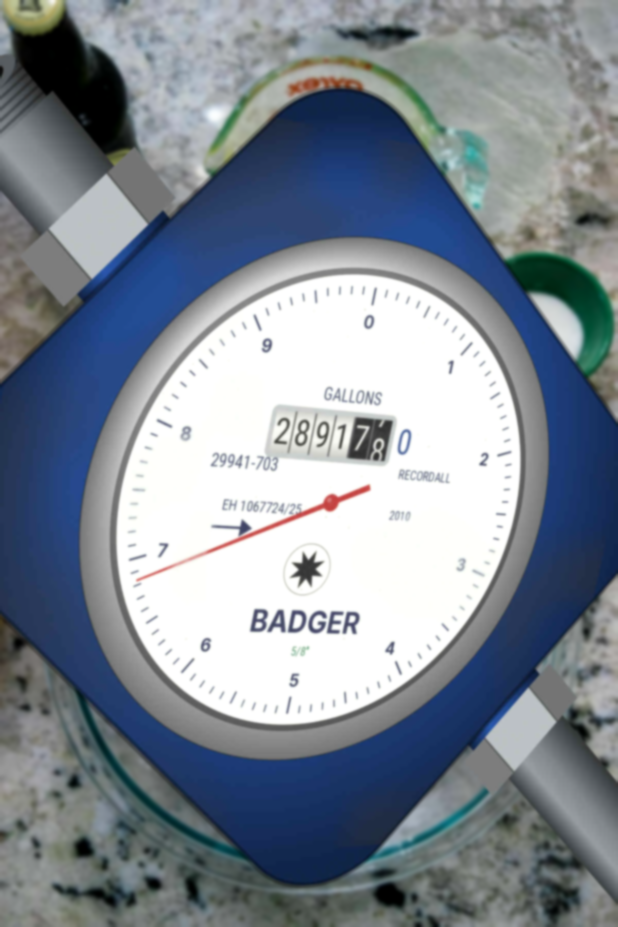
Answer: value=2891776.8 unit=gal
